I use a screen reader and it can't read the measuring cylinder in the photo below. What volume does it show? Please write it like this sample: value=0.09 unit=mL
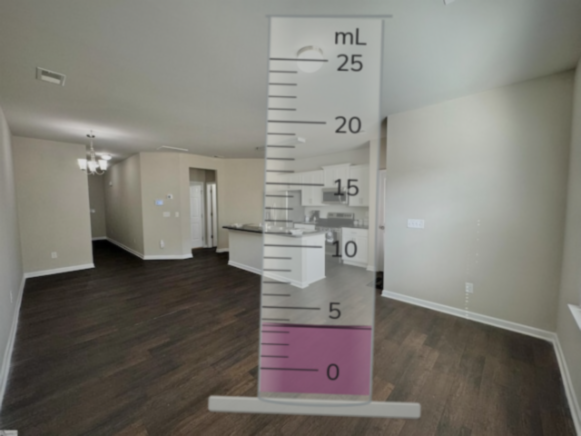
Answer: value=3.5 unit=mL
